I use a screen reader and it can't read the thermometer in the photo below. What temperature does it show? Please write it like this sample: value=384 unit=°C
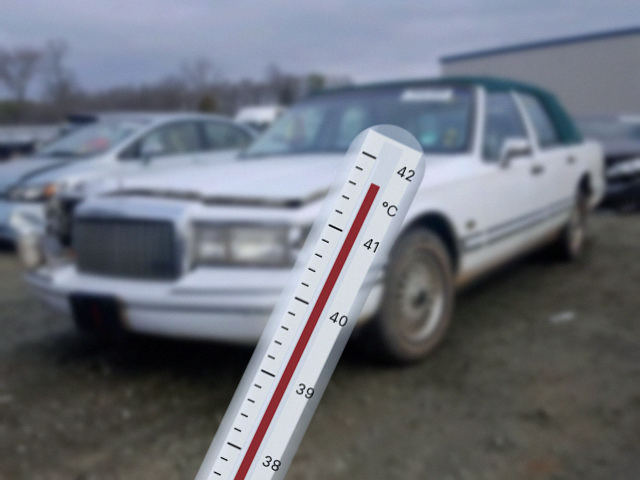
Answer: value=41.7 unit=°C
